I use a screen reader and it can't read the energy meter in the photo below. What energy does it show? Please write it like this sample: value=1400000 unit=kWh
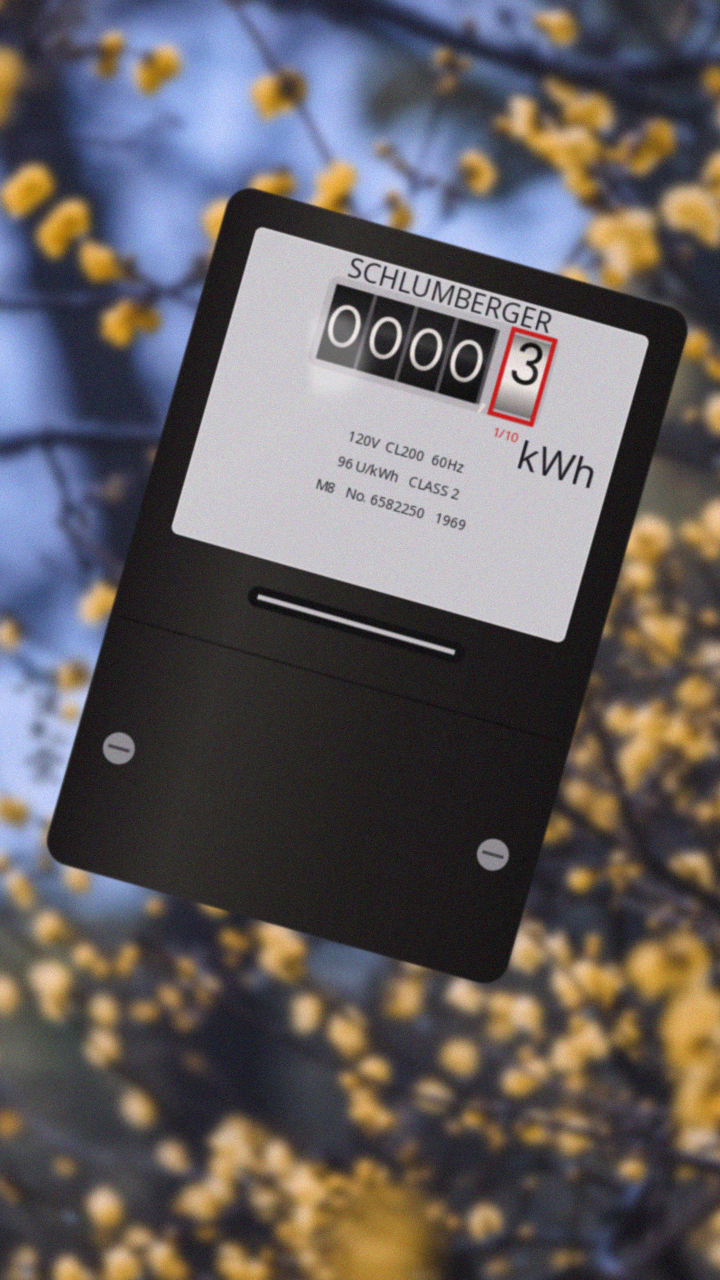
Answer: value=0.3 unit=kWh
